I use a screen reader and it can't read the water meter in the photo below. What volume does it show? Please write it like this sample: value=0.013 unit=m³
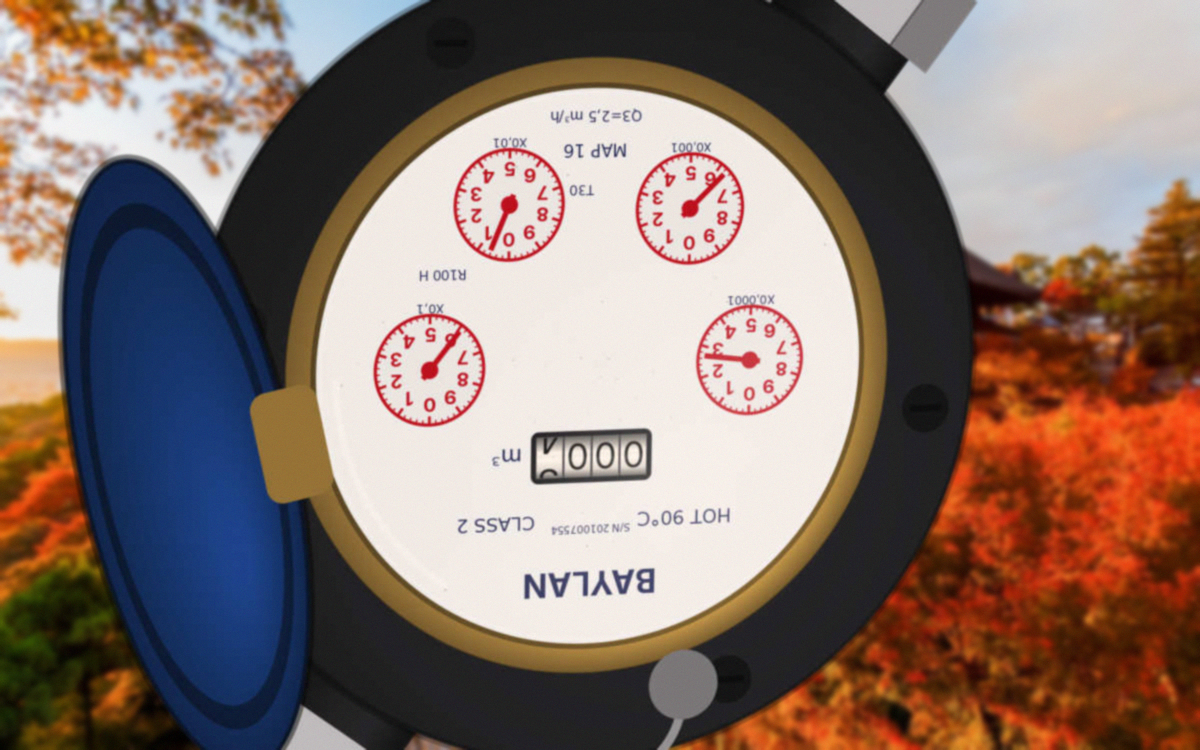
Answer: value=3.6062 unit=m³
